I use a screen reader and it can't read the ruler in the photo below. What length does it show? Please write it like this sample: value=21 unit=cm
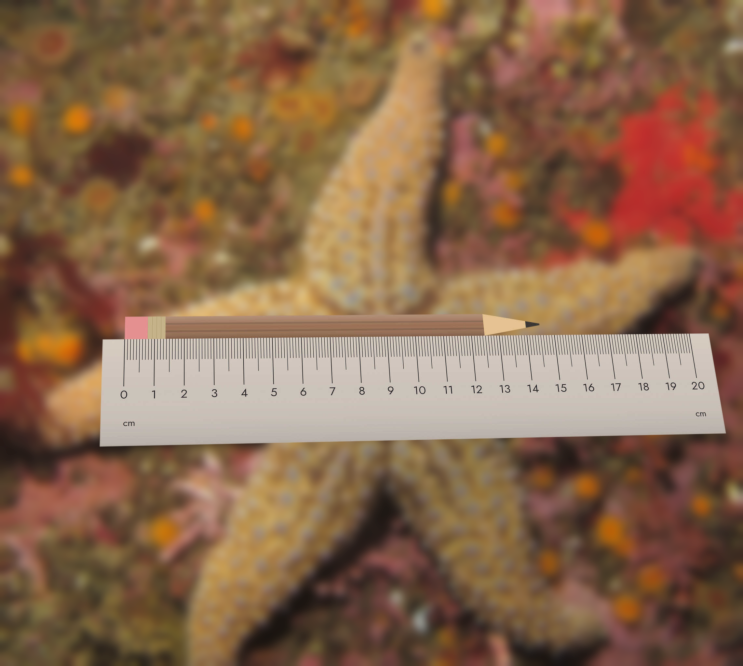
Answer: value=14.5 unit=cm
